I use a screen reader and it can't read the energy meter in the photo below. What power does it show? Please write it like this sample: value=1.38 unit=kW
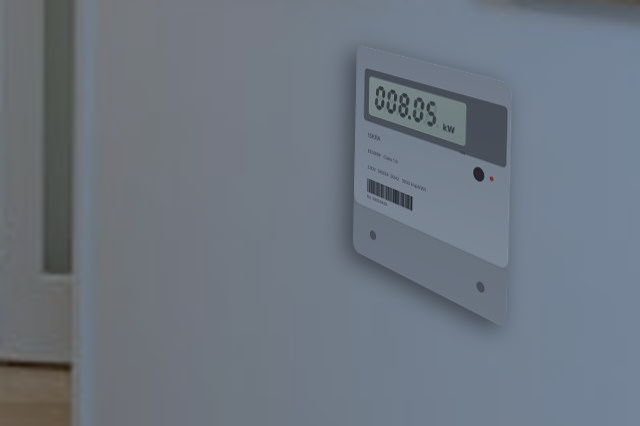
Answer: value=8.05 unit=kW
